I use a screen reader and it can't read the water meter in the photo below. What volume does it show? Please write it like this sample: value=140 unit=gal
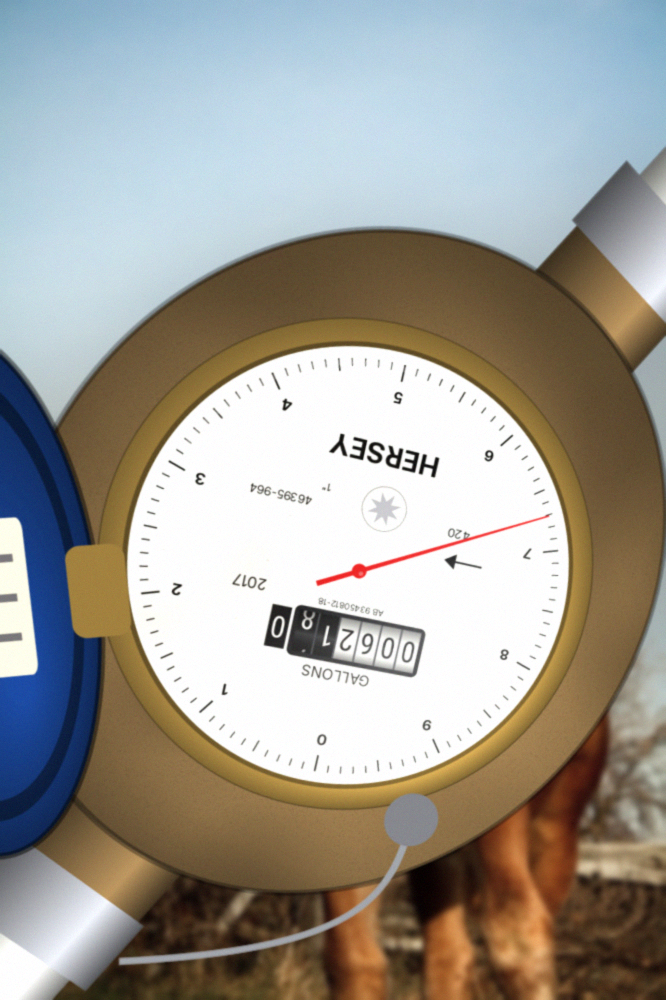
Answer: value=62176.7 unit=gal
